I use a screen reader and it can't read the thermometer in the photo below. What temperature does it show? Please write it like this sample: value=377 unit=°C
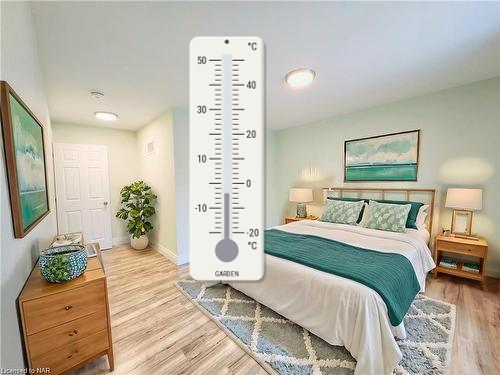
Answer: value=-4 unit=°C
